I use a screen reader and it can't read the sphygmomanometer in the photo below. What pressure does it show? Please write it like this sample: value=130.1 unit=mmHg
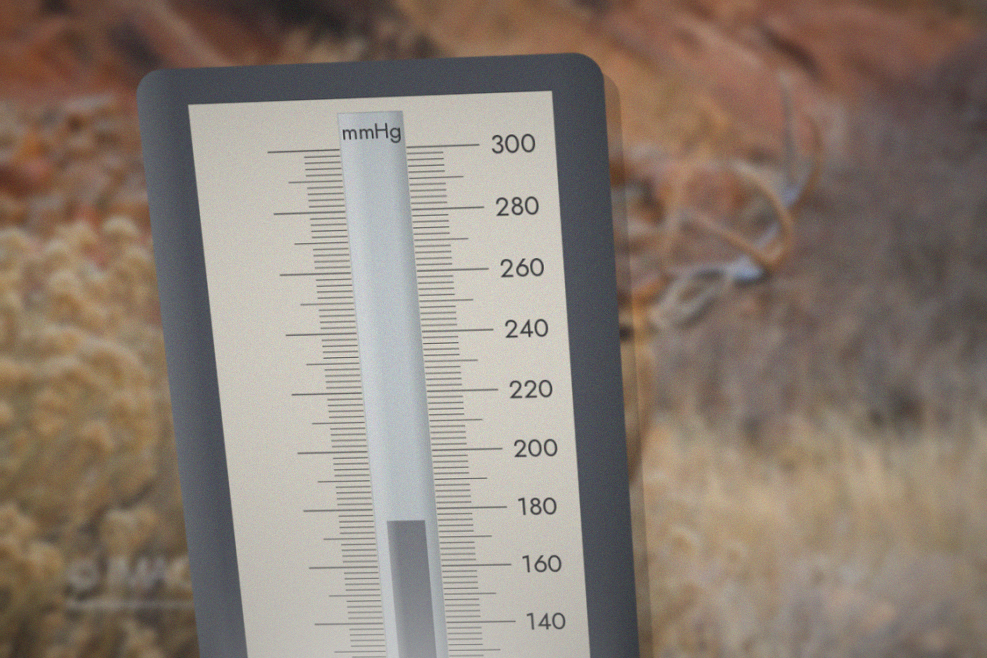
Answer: value=176 unit=mmHg
